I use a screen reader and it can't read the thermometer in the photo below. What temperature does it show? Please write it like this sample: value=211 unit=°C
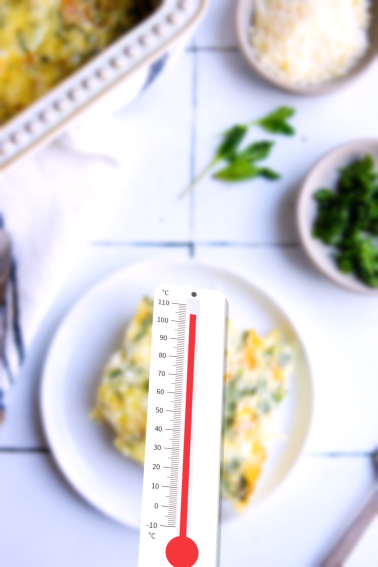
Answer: value=105 unit=°C
